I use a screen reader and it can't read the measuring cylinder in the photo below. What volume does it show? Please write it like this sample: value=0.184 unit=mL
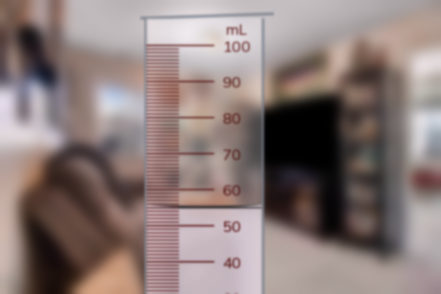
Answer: value=55 unit=mL
